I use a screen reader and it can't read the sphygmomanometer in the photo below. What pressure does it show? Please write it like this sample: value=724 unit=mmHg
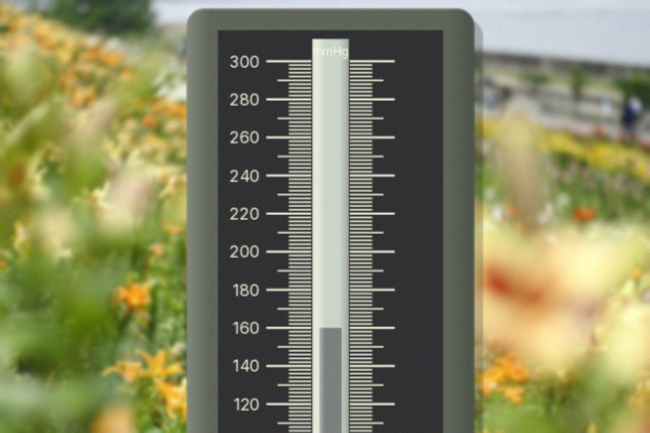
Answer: value=160 unit=mmHg
